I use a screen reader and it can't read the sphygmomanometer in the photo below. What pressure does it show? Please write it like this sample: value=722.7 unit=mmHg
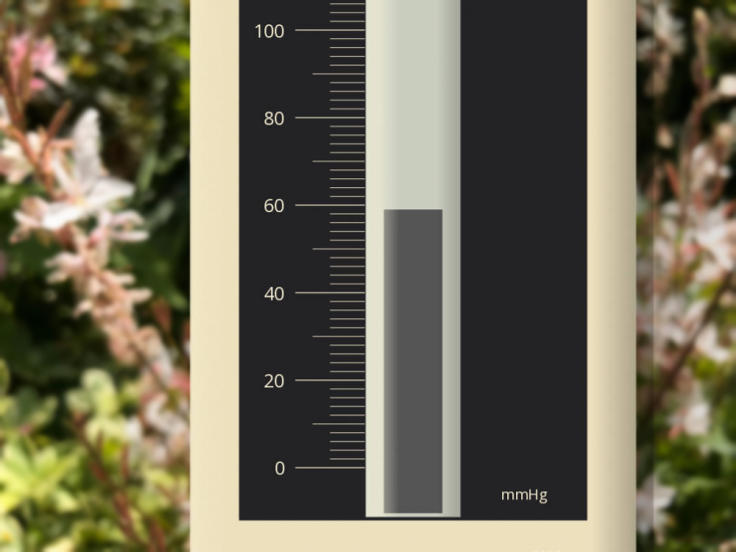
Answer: value=59 unit=mmHg
